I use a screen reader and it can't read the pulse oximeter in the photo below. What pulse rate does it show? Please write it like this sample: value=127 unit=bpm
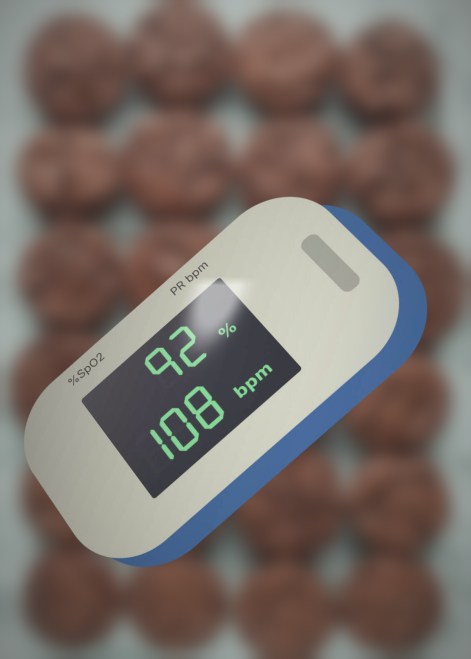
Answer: value=108 unit=bpm
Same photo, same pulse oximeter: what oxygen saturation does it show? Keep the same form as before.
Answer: value=92 unit=%
